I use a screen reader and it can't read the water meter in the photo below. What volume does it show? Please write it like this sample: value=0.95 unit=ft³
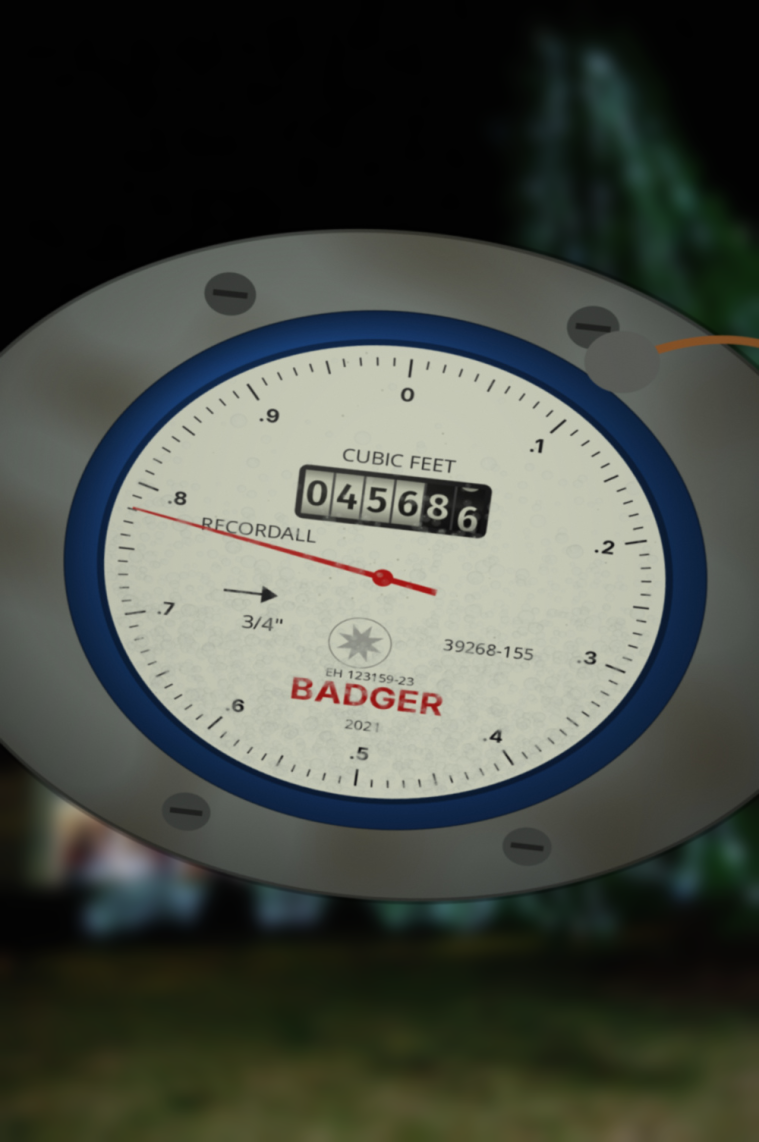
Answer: value=45685.78 unit=ft³
